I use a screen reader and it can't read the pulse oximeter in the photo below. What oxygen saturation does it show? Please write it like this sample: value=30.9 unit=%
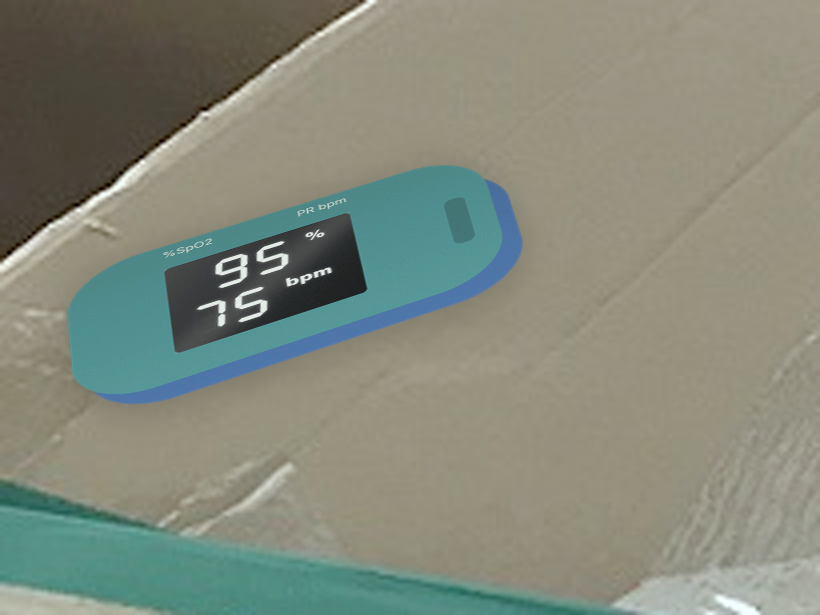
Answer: value=95 unit=%
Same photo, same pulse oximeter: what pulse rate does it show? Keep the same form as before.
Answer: value=75 unit=bpm
